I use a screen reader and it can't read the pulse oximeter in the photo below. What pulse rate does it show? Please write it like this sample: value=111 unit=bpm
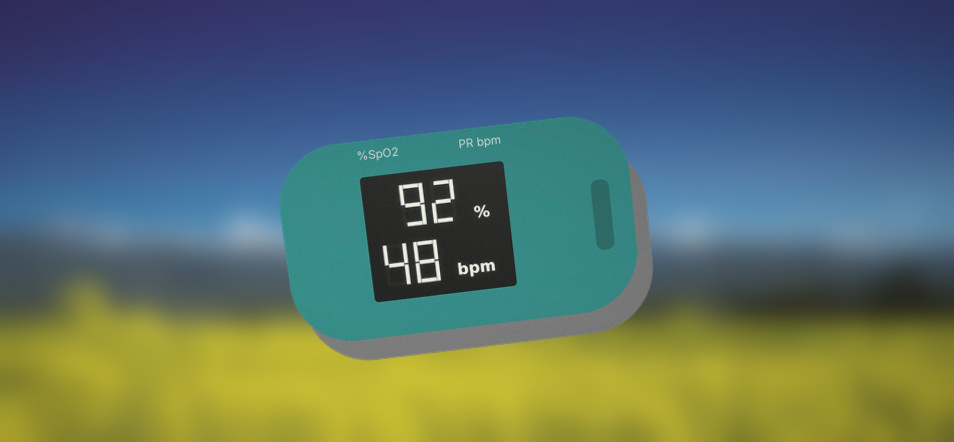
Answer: value=48 unit=bpm
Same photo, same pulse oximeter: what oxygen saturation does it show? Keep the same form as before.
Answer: value=92 unit=%
